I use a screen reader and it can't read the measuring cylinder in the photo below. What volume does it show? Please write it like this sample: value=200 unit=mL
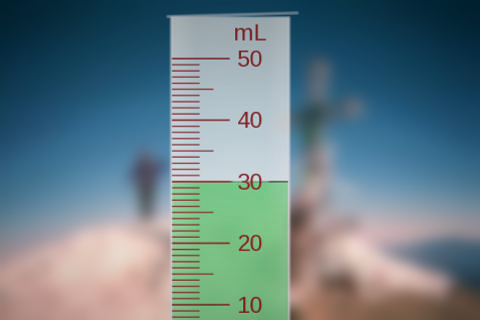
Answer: value=30 unit=mL
